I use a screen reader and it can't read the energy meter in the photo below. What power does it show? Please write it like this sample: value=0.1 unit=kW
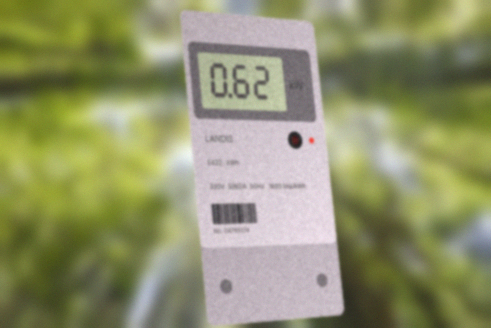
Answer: value=0.62 unit=kW
